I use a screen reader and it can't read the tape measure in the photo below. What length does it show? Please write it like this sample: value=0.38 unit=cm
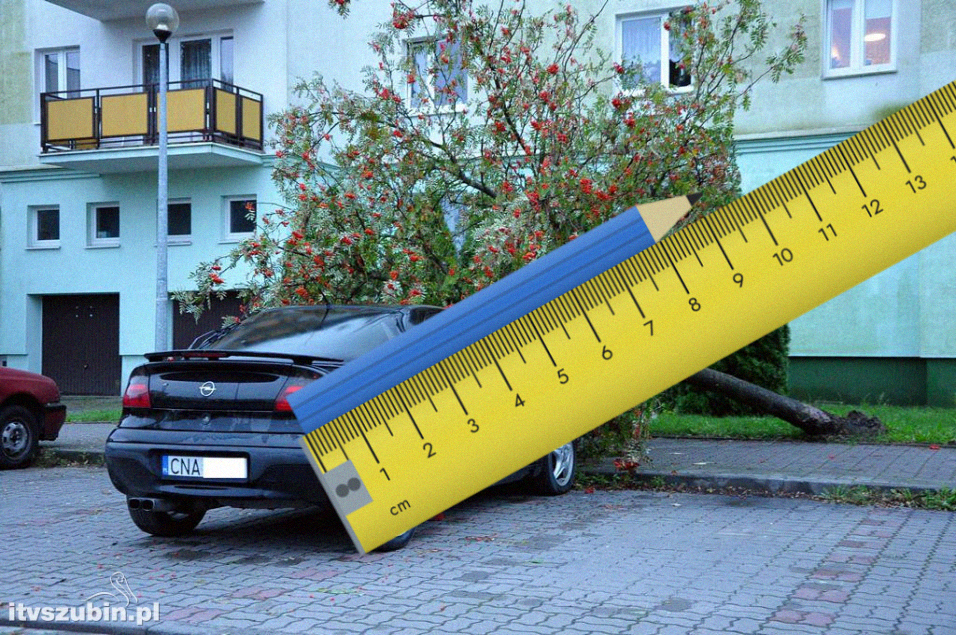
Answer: value=9.2 unit=cm
